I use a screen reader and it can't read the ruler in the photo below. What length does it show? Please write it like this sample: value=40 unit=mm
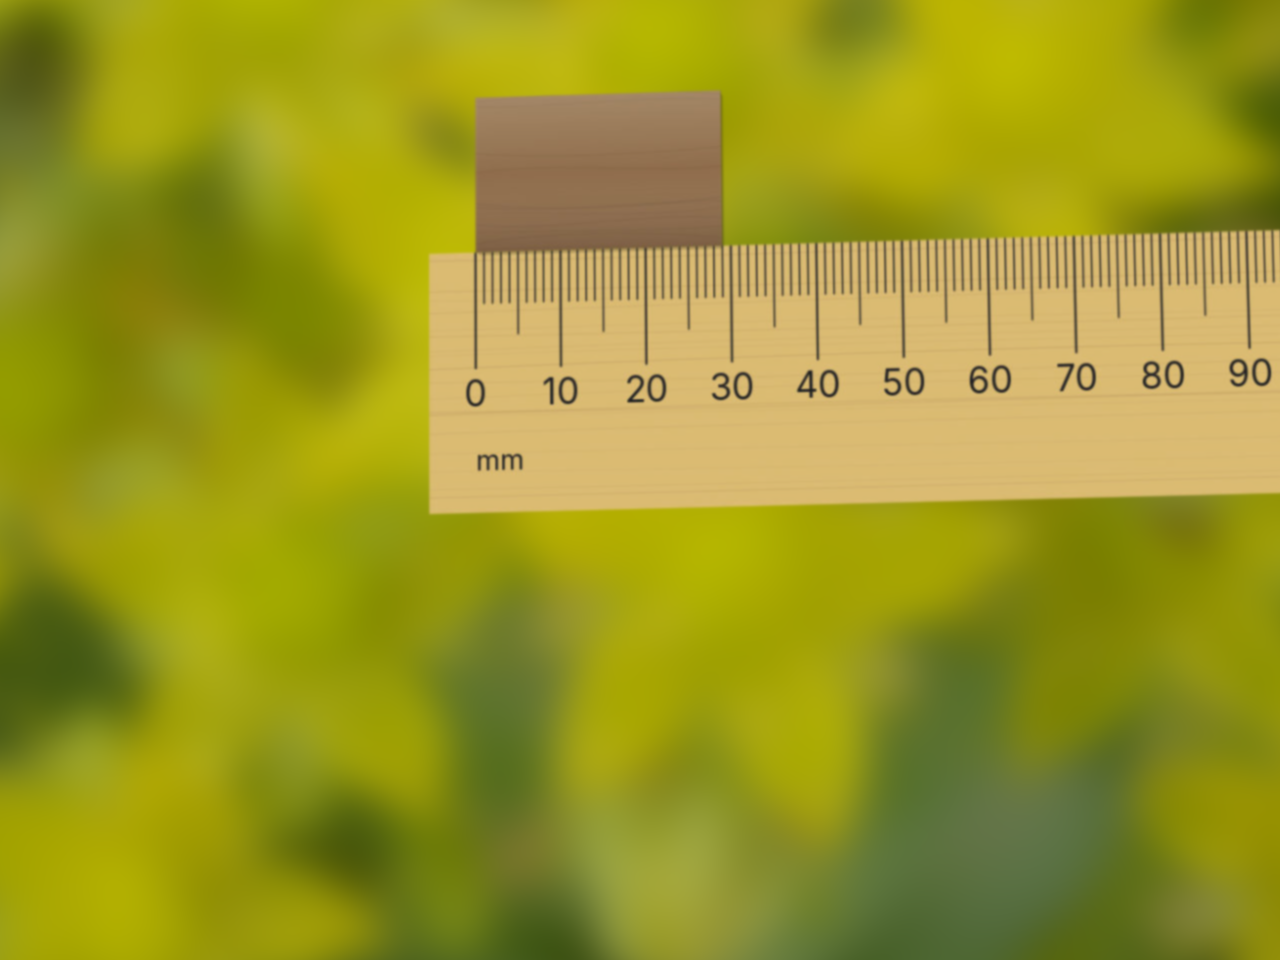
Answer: value=29 unit=mm
